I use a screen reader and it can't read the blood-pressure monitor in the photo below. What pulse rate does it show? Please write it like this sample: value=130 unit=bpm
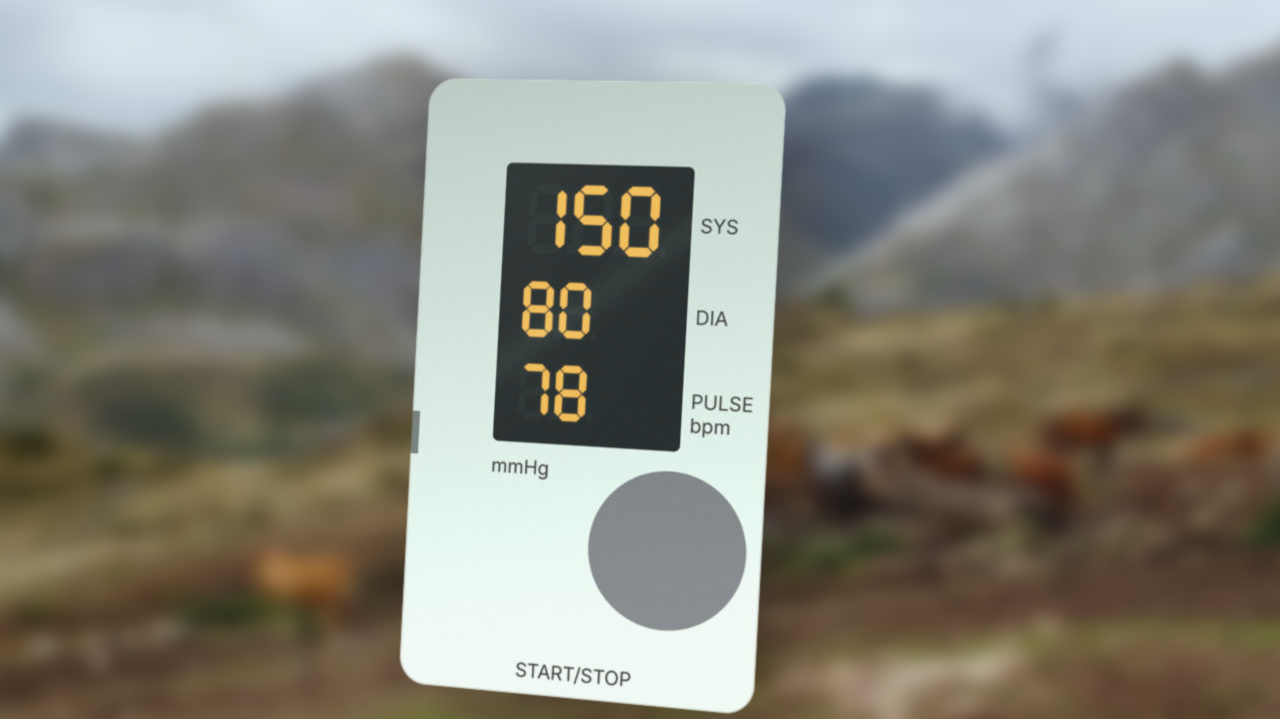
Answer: value=78 unit=bpm
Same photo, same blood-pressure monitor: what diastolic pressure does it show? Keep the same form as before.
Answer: value=80 unit=mmHg
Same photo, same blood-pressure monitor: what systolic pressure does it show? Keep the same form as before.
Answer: value=150 unit=mmHg
